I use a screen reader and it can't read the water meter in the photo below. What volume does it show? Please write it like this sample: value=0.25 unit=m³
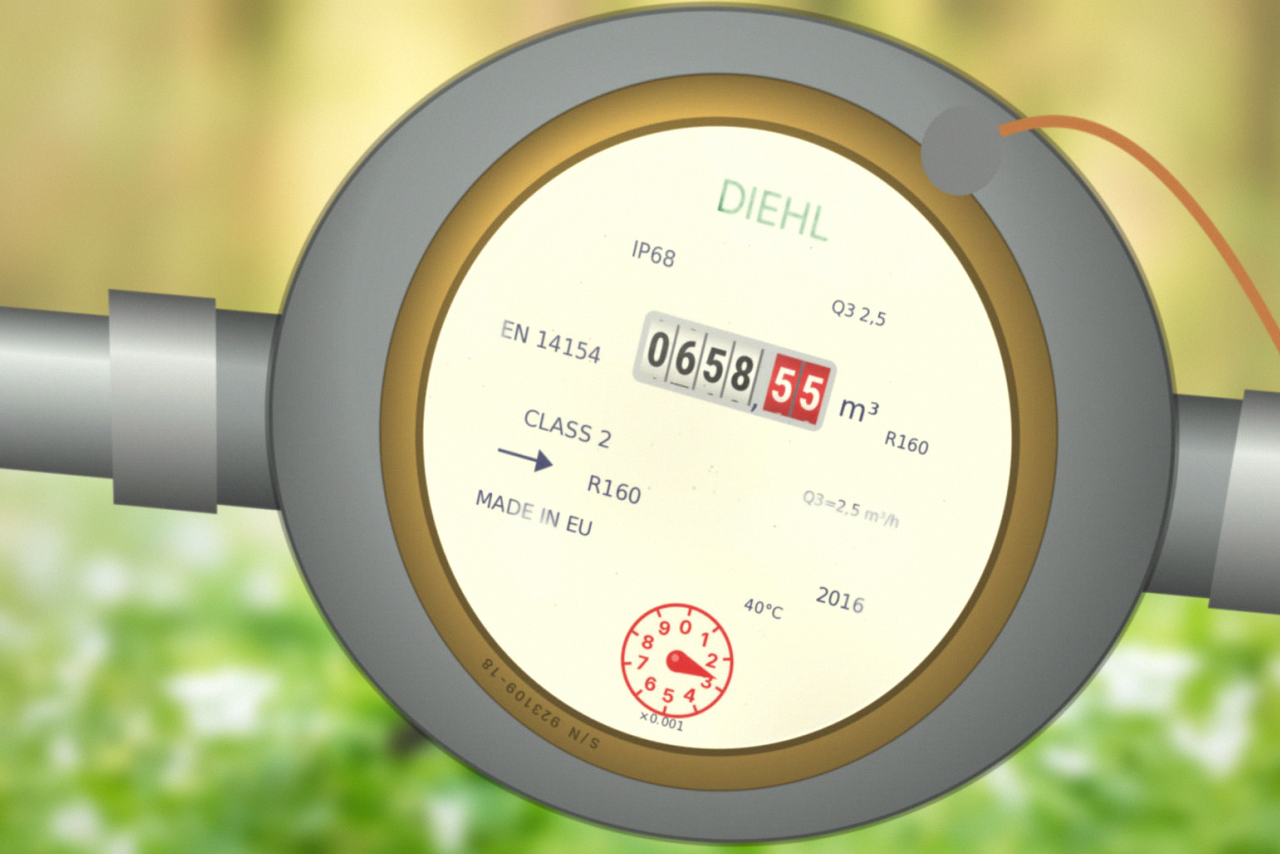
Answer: value=658.552 unit=m³
